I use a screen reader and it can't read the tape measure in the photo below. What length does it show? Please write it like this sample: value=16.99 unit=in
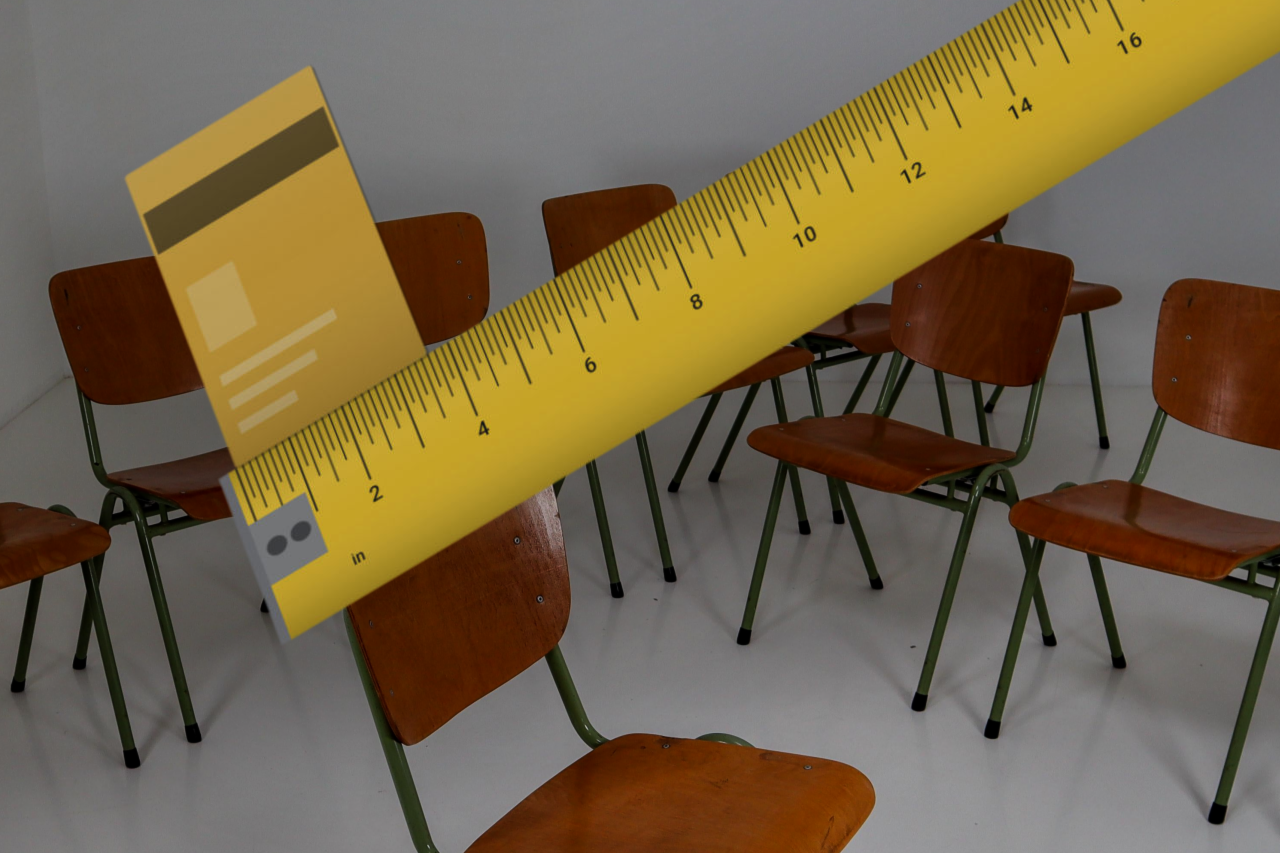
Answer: value=3.625 unit=in
